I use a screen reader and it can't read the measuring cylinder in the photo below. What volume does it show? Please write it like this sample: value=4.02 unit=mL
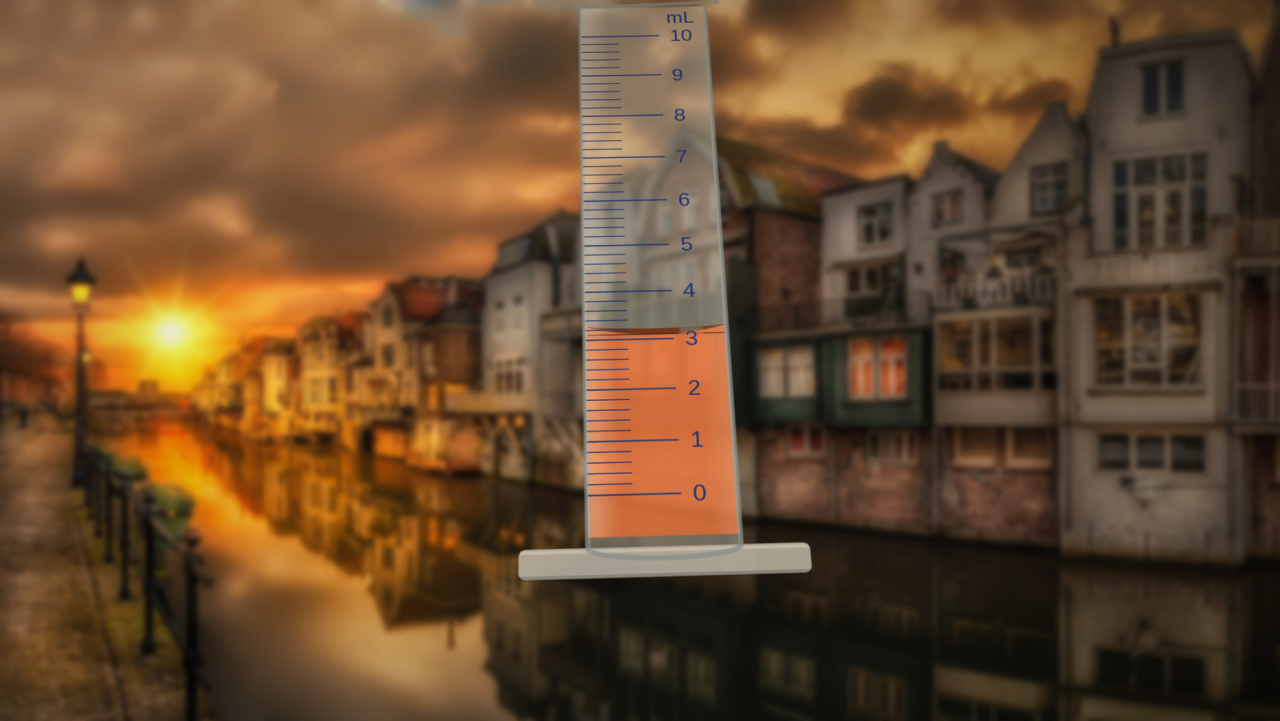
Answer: value=3.1 unit=mL
